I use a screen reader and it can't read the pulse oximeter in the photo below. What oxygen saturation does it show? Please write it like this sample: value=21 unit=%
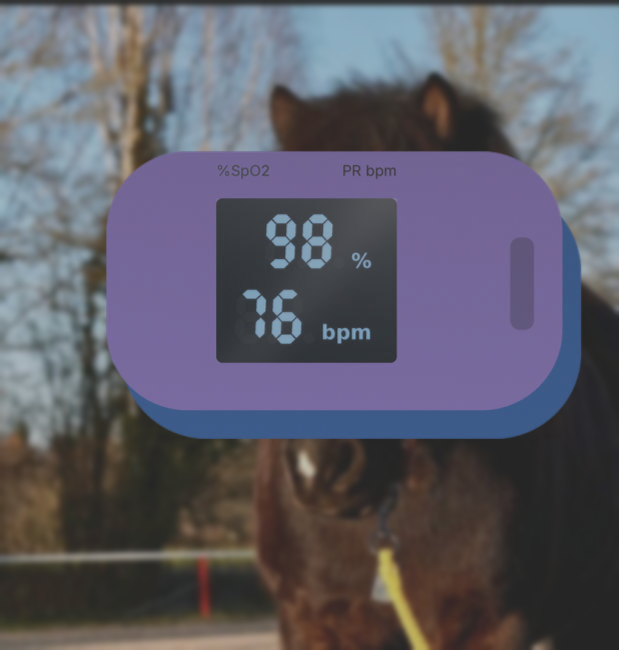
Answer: value=98 unit=%
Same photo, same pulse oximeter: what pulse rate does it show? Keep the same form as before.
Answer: value=76 unit=bpm
